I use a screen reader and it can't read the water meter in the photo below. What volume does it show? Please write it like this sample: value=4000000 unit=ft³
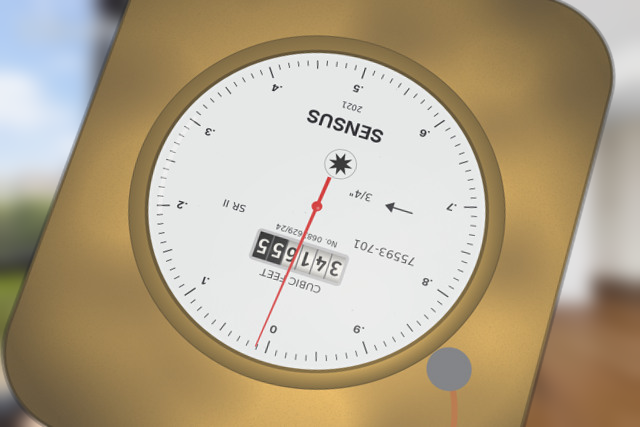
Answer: value=341655.01 unit=ft³
